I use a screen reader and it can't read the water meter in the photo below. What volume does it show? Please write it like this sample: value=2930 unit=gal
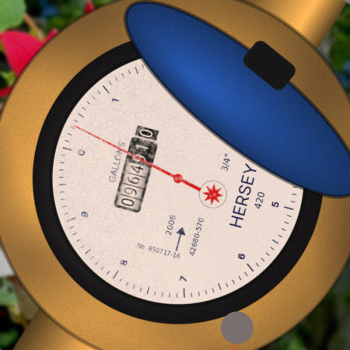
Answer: value=964910.3 unit=gal
